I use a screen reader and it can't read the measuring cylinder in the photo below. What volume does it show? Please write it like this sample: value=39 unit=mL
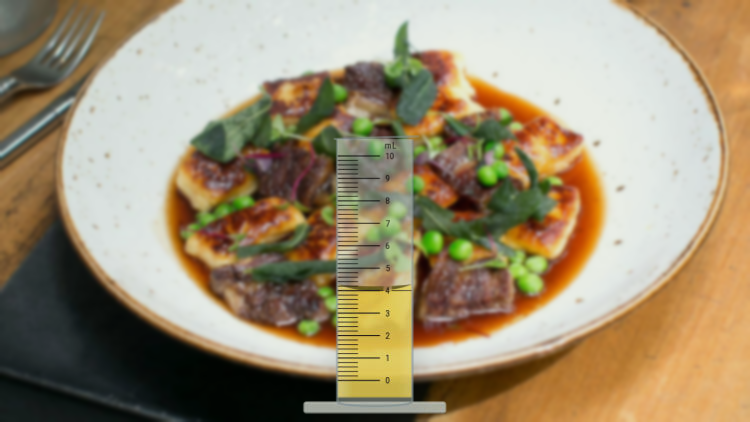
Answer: value=4 unit=mL
